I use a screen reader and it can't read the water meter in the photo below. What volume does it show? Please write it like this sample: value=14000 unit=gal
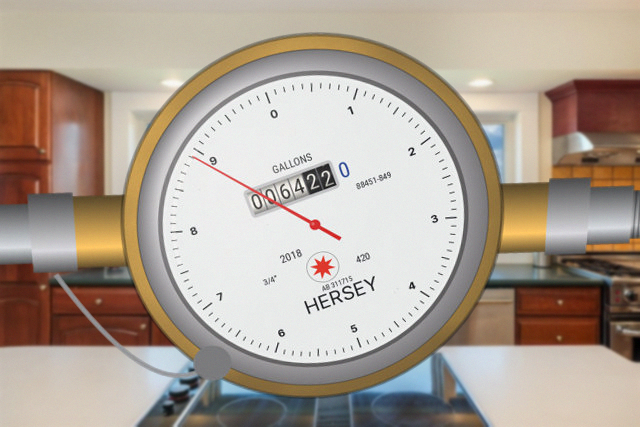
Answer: value=64218.9 unit=gal
